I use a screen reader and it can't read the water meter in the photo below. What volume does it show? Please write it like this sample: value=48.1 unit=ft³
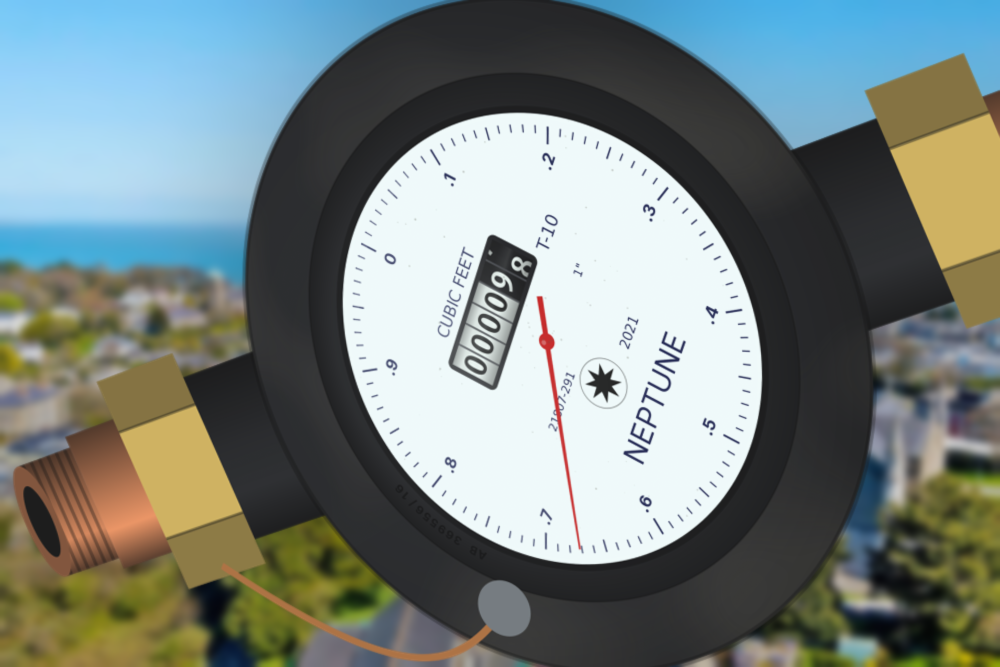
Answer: value=97.67 unit=ft³
